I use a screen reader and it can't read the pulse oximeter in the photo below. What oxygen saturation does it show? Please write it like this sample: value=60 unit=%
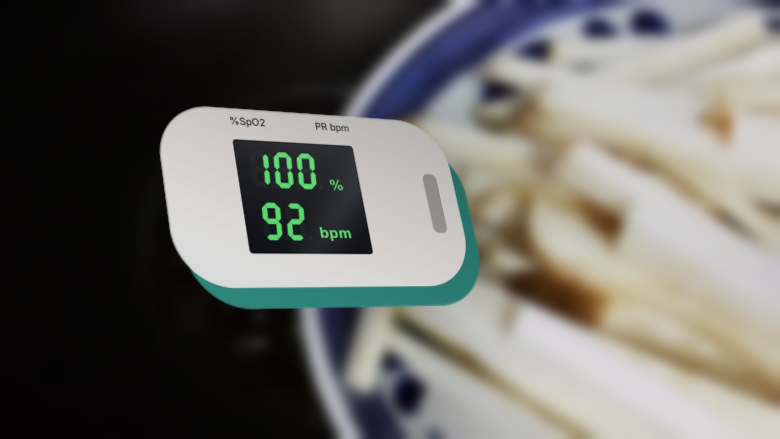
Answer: value=100 unit=%
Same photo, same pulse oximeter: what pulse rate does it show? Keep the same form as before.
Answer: value=92 unit=bpm
